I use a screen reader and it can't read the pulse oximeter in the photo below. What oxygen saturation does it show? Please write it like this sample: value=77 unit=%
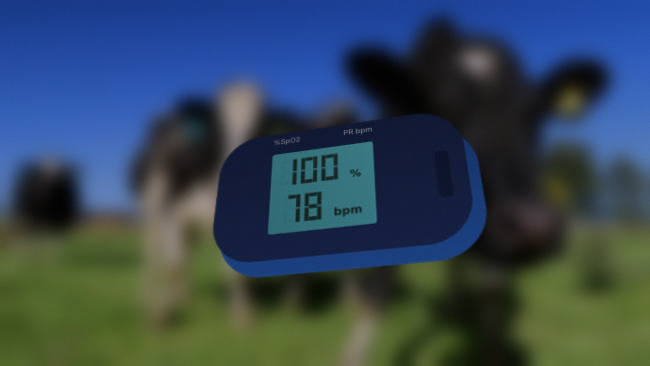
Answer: value=100 unit=%
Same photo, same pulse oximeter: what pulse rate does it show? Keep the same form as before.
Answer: value=78 unit=bpm
